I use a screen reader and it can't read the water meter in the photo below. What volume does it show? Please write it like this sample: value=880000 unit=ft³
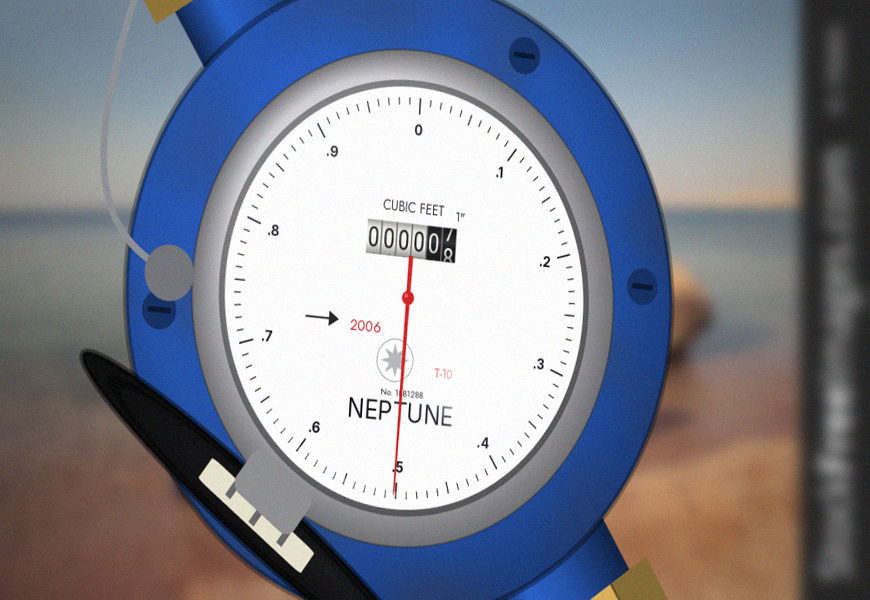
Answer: value=7.50 unit=ft³
